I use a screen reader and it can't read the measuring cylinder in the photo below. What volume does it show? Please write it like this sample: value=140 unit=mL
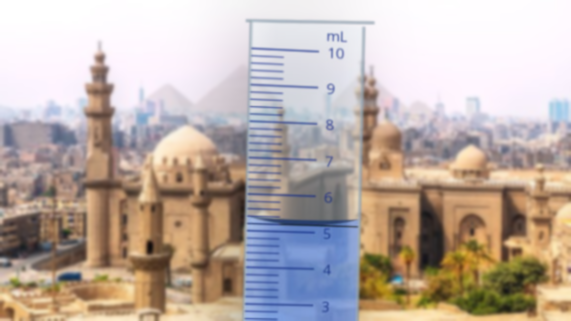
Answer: value=5.2 unit=mL
